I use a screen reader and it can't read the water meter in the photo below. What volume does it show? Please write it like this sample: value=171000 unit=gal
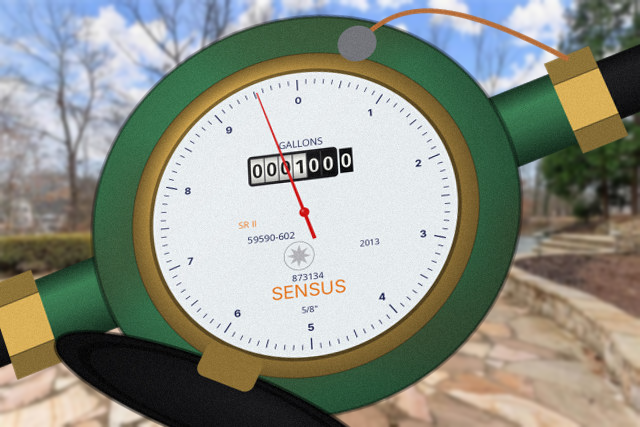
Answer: value=999.5 unit=gal
